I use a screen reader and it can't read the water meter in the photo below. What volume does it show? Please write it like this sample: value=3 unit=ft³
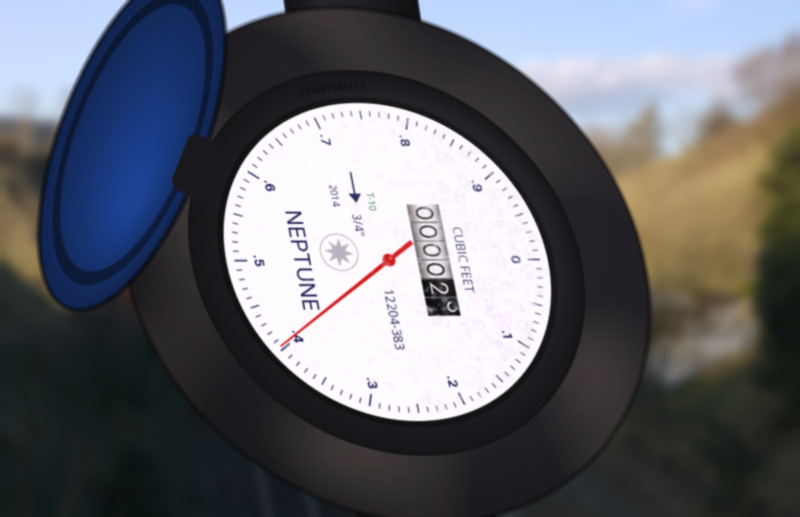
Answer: value=23.40 unit=ft³
